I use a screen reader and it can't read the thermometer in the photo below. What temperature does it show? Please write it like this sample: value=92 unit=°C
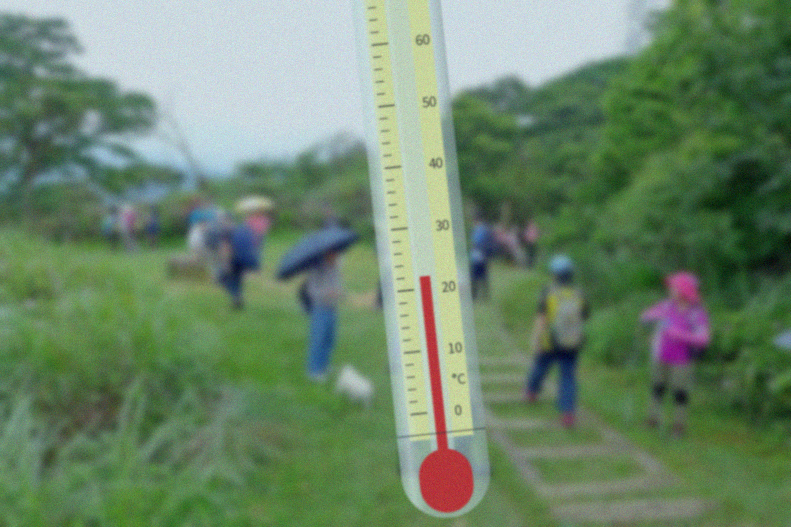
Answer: value=22 unit=°C
